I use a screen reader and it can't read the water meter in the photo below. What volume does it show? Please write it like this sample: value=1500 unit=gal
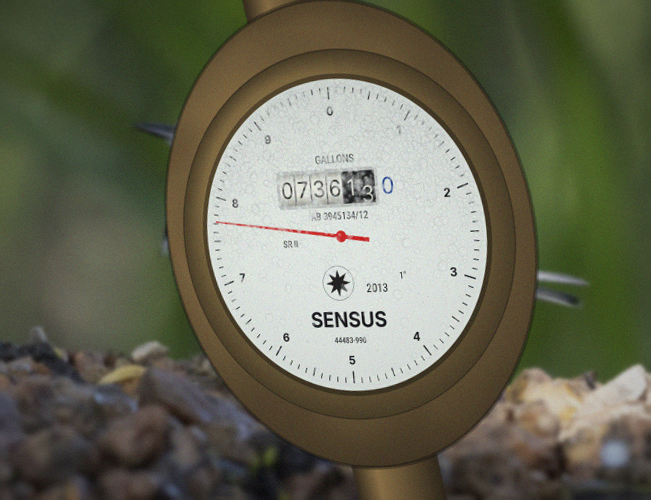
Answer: value=736127.7 unit=gal
